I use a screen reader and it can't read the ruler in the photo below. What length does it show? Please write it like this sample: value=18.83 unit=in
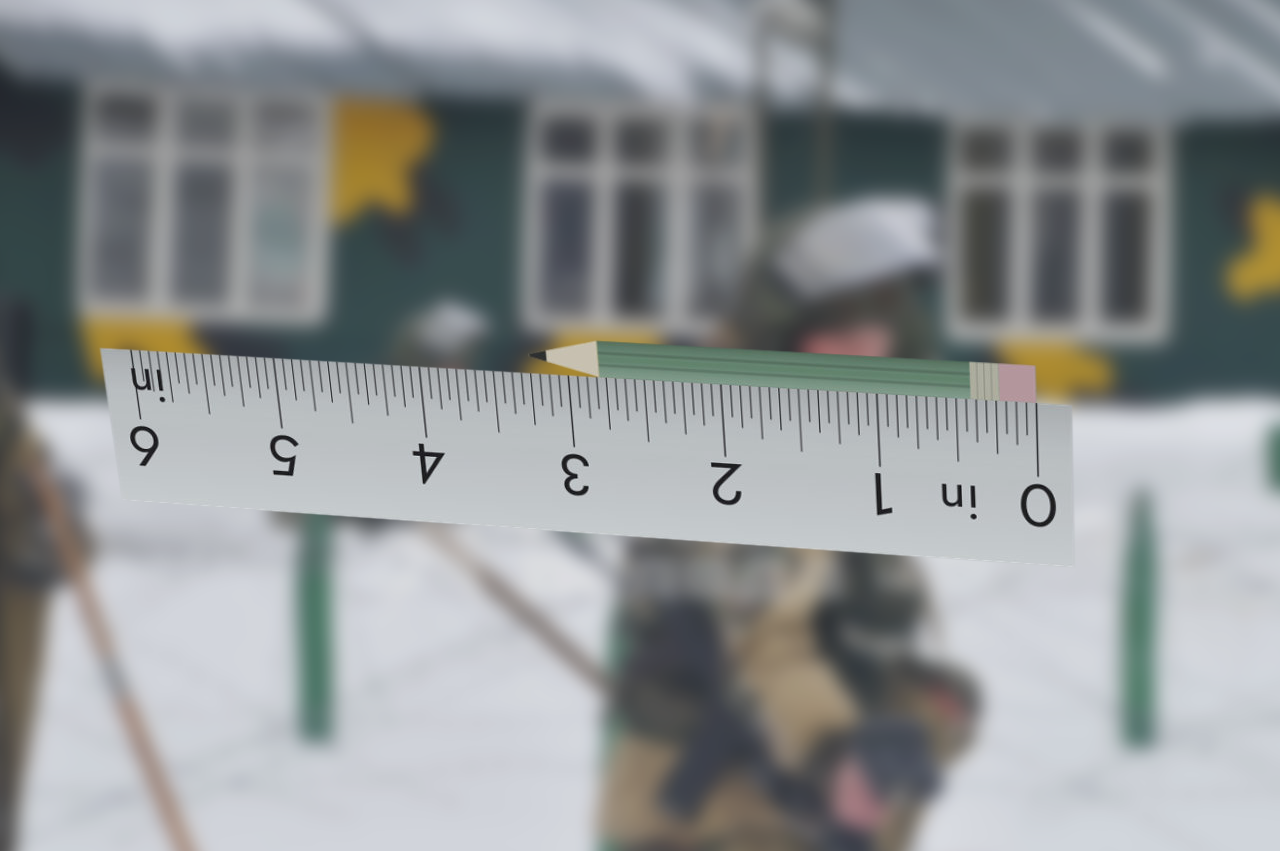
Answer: value=3.25 unit=in
